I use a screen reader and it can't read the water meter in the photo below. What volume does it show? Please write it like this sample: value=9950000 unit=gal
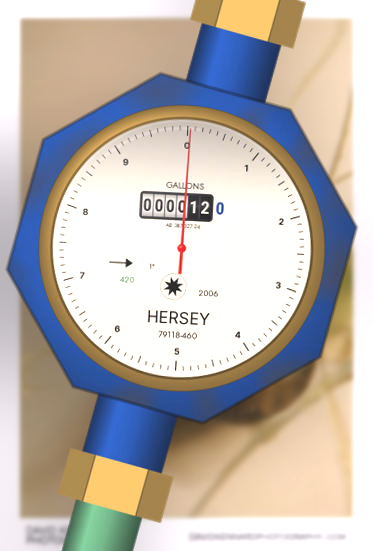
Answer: value=120.0 unit=gal
